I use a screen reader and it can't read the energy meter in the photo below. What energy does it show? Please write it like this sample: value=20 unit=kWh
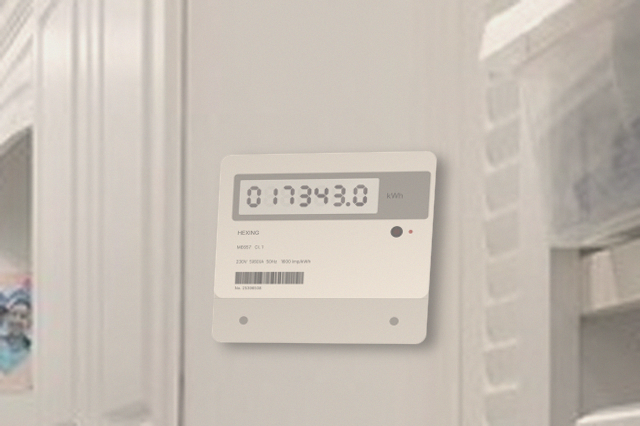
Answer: value=17343.0 unit=kWh
